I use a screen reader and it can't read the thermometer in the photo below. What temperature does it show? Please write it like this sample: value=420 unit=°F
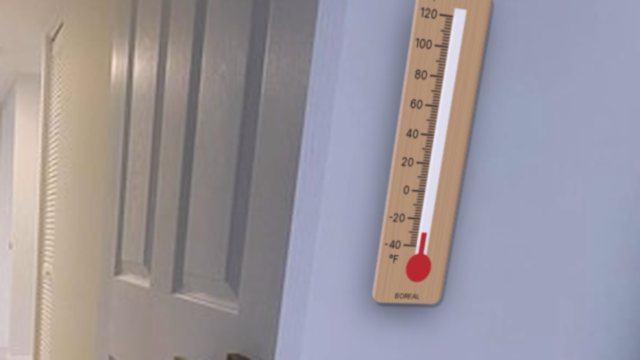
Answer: value=-30 unit=°F
